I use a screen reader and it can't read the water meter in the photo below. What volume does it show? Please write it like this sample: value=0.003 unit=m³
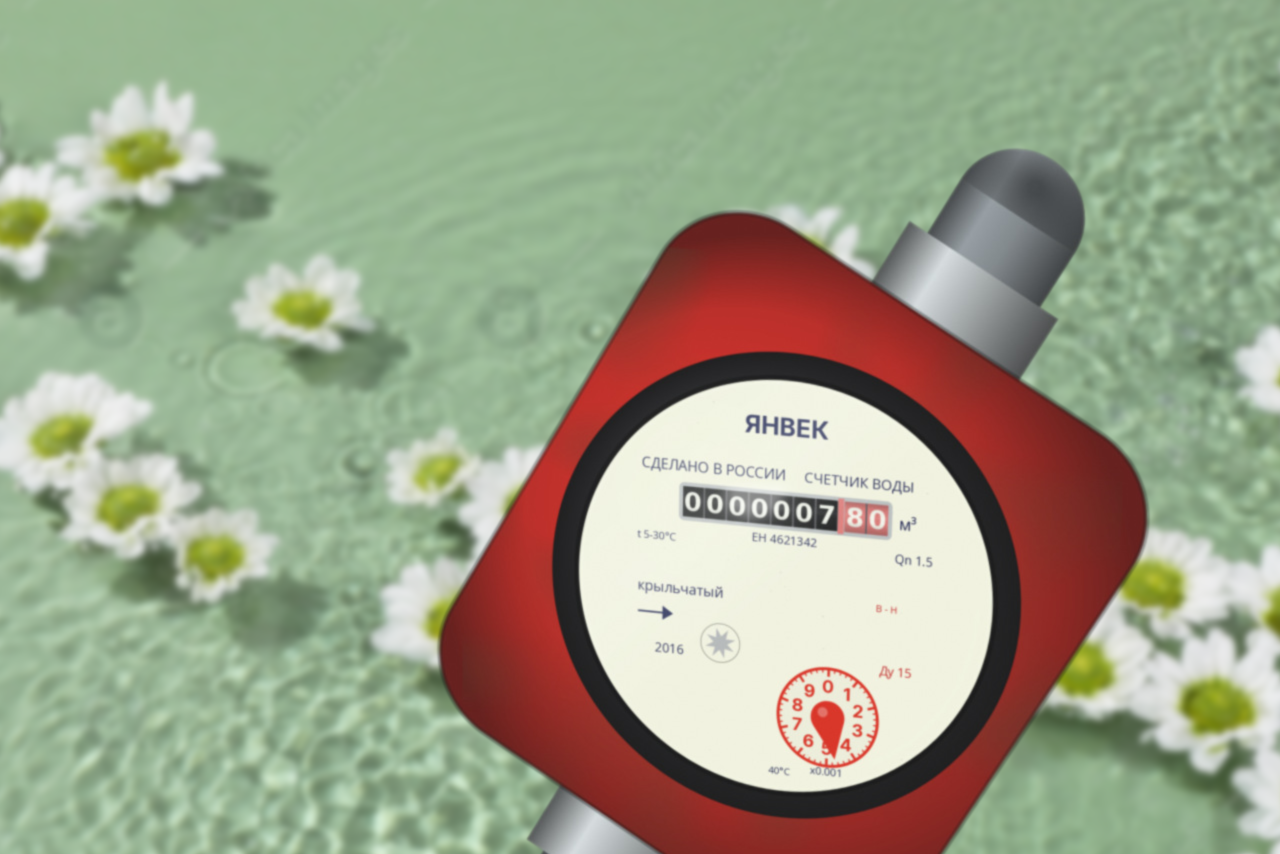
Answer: value=7.804 unit=m³
